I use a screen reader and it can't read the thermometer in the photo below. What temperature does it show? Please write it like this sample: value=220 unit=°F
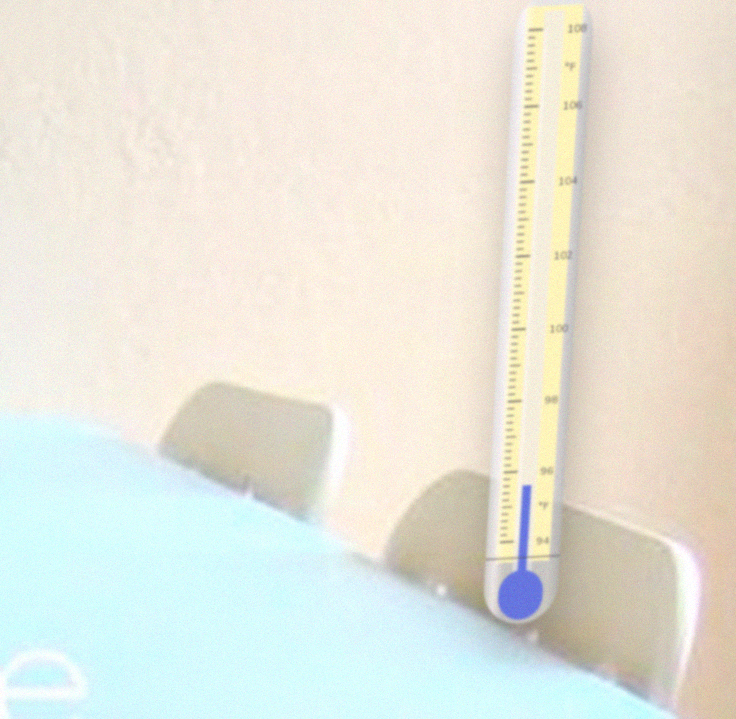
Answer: value=95.6 unit=°F
